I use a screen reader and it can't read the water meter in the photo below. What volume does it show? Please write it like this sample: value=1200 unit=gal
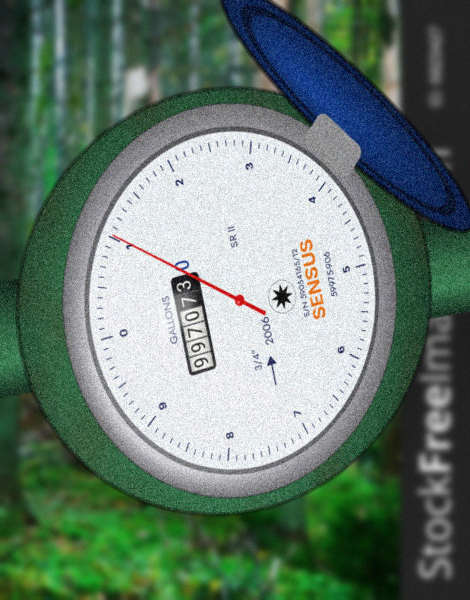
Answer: value=9970731.0 unit=gal
